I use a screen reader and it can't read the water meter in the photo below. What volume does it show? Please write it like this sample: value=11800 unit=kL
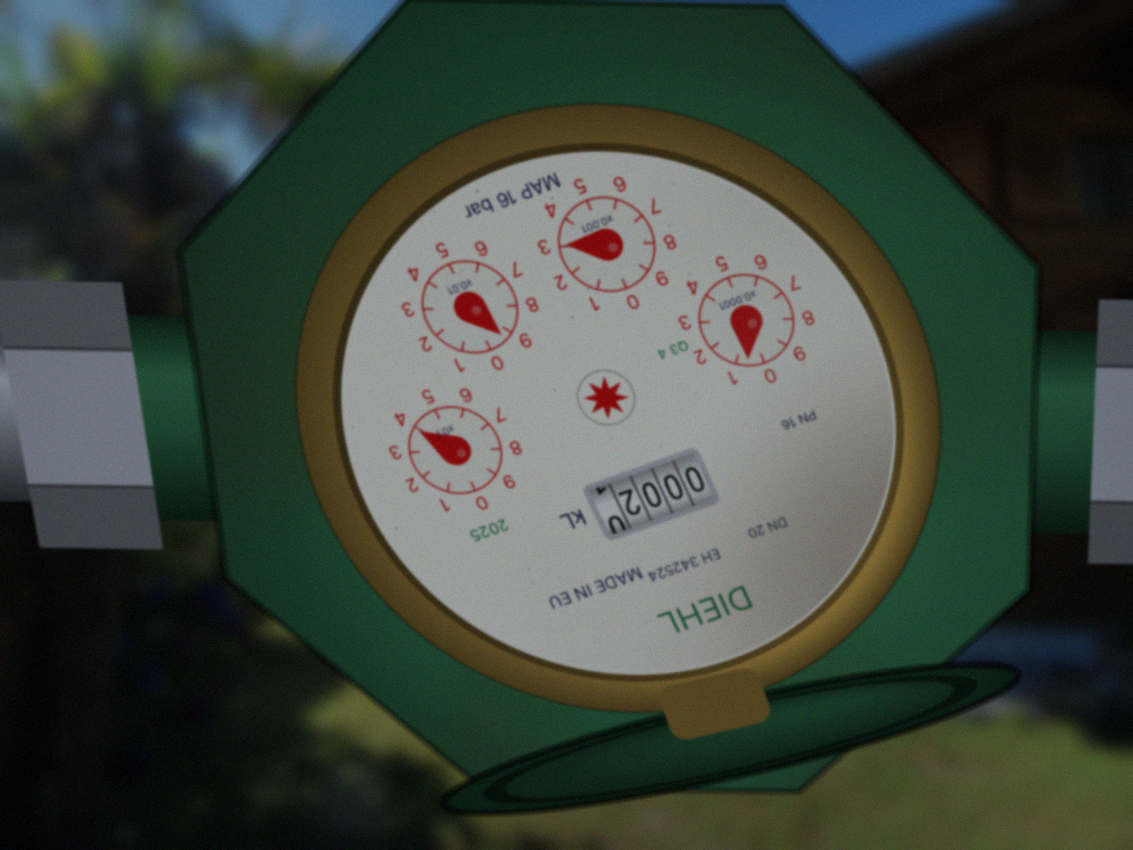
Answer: value=20.3930 unit=kL
